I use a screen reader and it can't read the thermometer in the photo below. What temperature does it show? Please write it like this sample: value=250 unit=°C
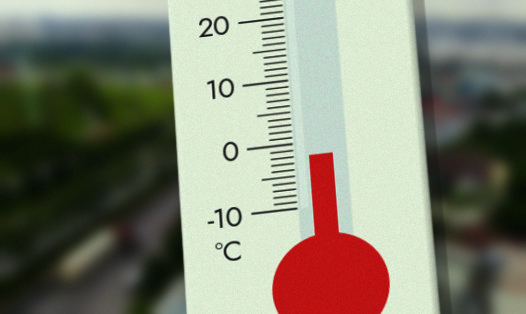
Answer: value=-2 unit=°C
